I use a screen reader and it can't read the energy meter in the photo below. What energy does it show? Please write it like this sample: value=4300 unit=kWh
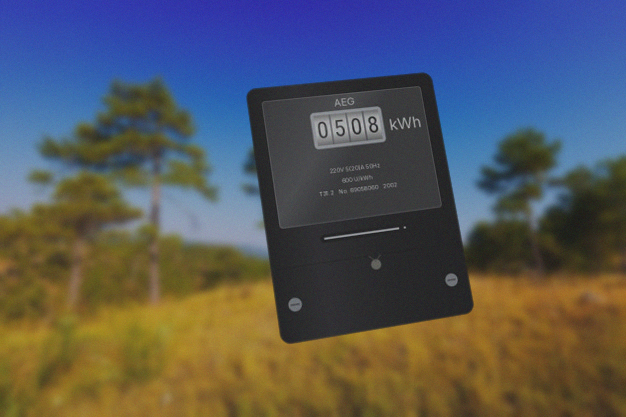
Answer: value=508 unit=kWh
